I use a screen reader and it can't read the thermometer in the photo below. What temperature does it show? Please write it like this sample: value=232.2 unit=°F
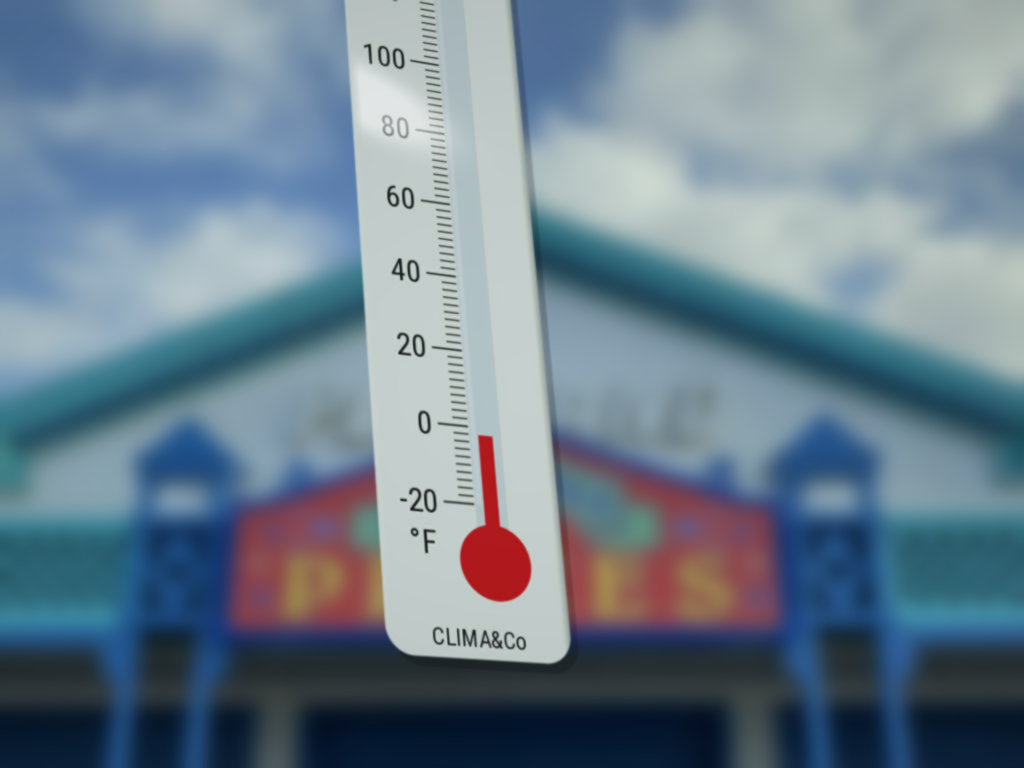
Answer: value=-2 unit=°F
